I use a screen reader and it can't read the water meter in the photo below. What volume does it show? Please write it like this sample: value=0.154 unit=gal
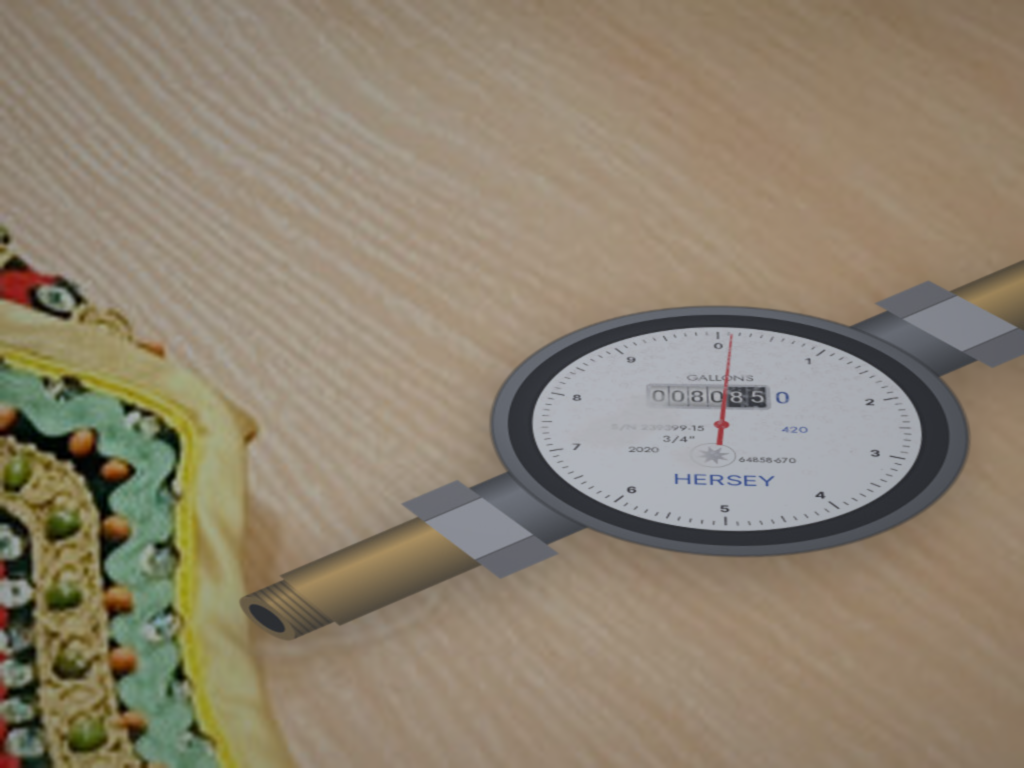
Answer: value=80850.1 unit=gal
